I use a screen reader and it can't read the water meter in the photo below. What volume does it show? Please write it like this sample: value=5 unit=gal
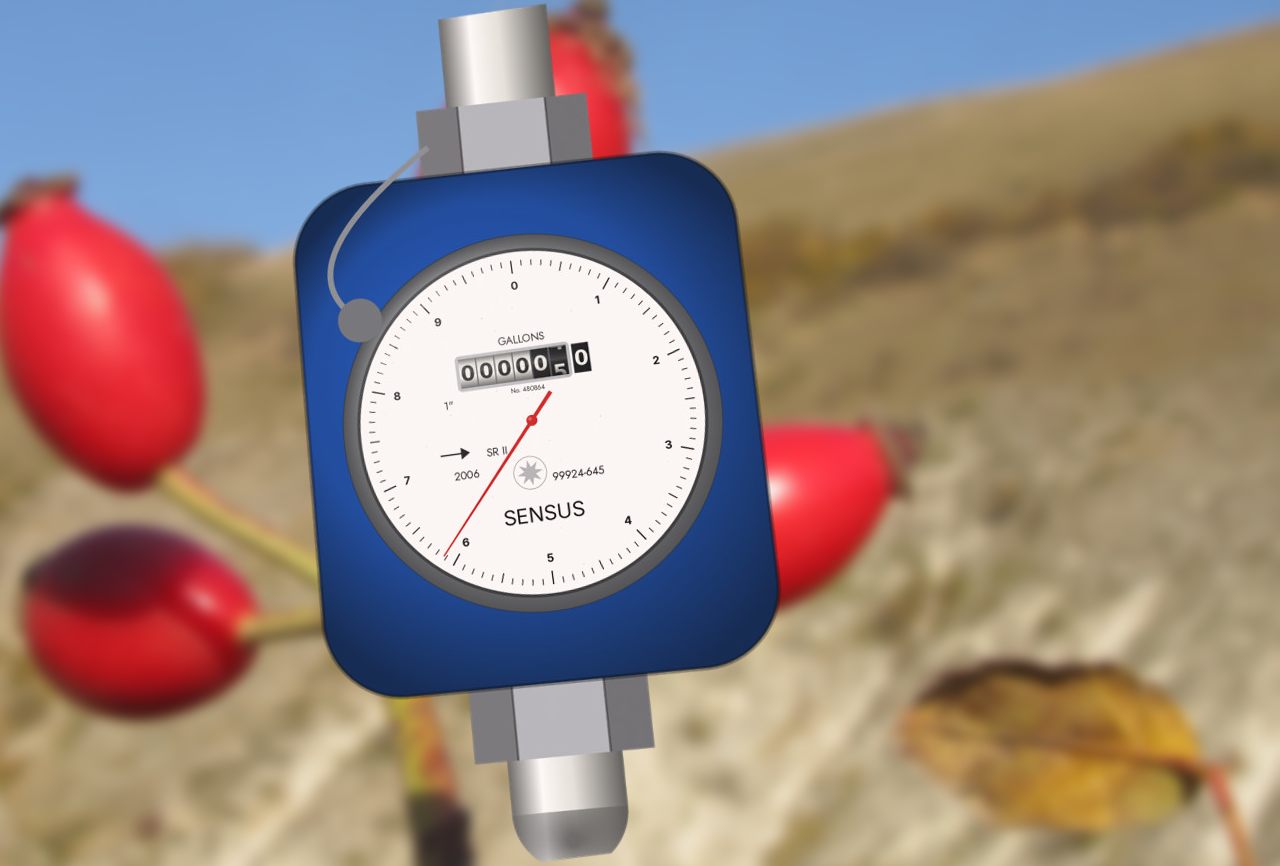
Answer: value=46.1 unit=gal
